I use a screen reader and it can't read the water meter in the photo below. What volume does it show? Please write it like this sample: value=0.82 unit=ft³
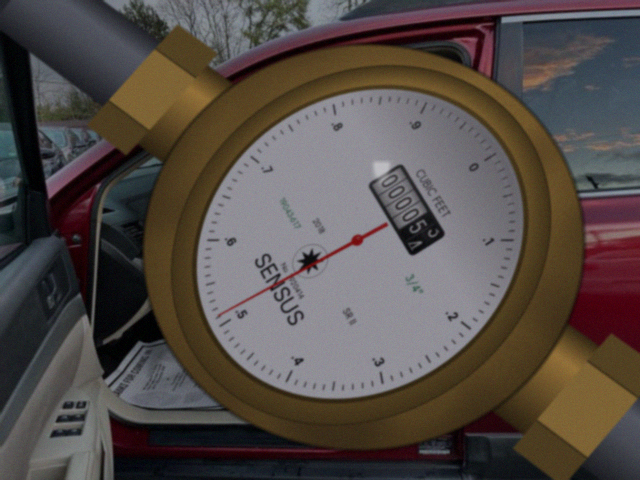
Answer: value=53.51 unit=ft³
